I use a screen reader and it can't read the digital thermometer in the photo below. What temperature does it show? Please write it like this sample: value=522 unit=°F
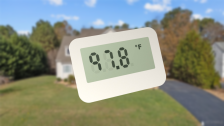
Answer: value=97.8 unit=°F
